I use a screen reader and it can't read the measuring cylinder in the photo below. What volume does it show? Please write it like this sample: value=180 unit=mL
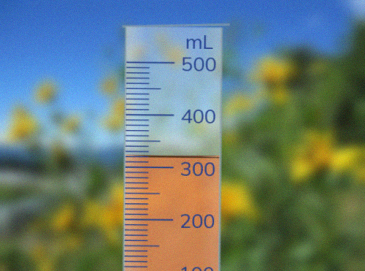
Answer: value=320 unit=mL
